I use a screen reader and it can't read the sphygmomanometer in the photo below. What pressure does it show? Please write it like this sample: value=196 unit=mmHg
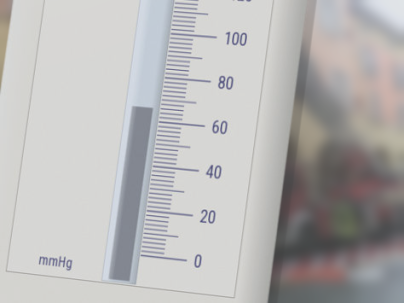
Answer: value=66 unit=mmHg
